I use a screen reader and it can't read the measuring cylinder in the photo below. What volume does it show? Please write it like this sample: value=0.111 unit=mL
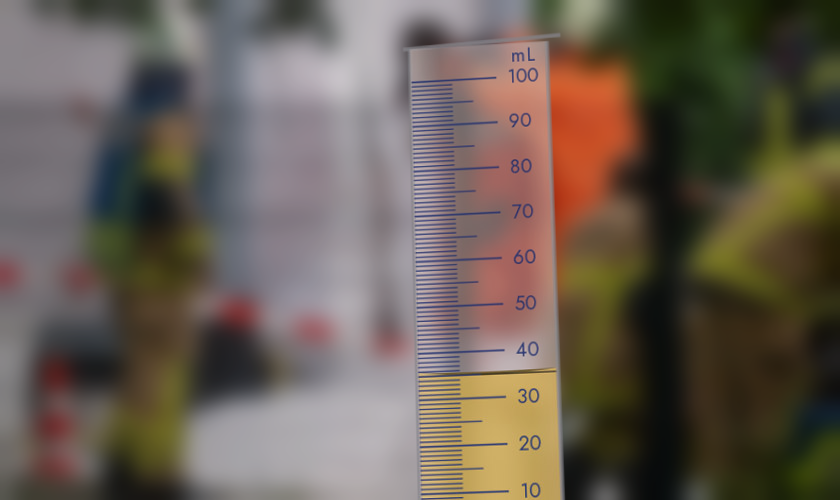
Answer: value=35 unit=mL
